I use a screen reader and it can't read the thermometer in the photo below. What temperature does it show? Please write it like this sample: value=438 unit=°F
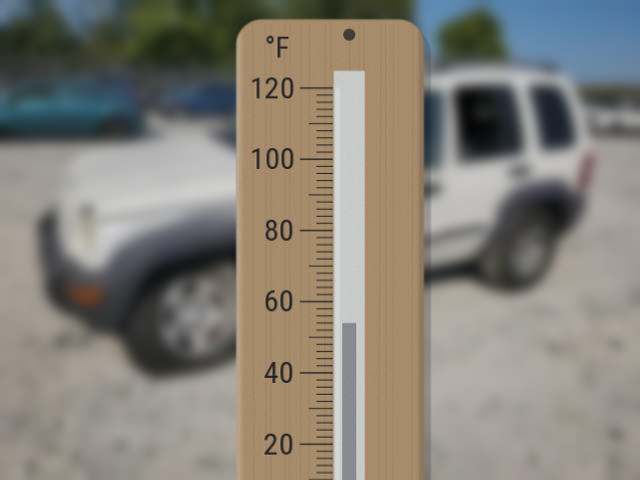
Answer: value=54 unit=°F
